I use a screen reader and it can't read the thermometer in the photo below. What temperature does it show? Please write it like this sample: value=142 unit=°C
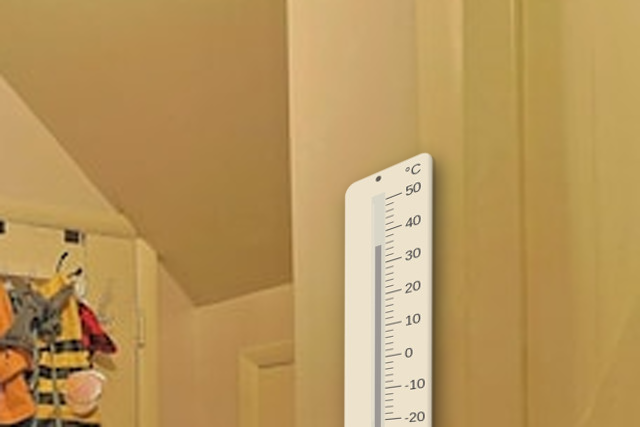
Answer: value=36 unit=°C
